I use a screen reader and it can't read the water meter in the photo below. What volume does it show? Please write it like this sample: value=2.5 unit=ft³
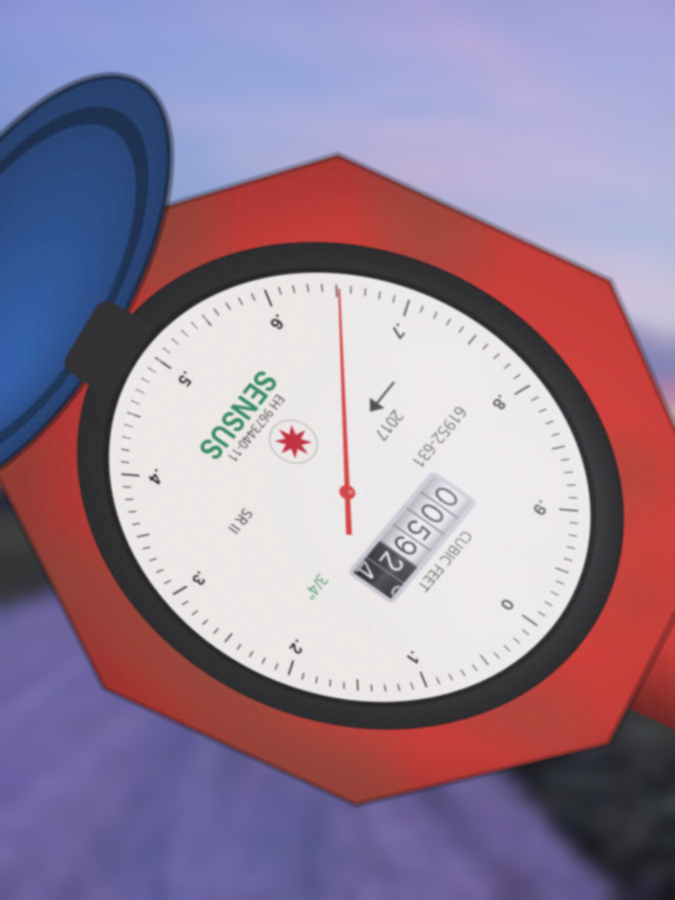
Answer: value=5923.65 unit=ft³
